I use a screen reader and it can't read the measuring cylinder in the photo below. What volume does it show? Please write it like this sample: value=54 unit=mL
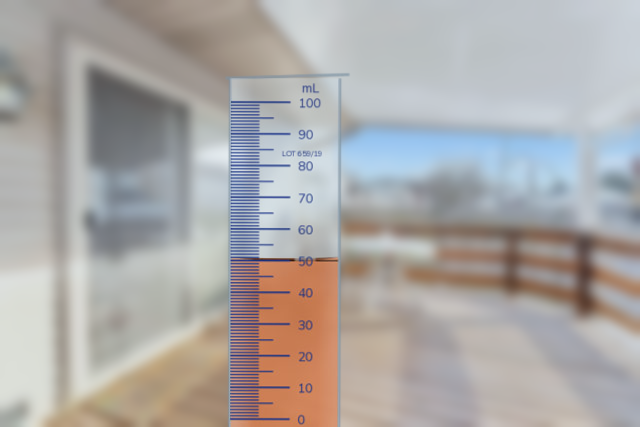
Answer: value=50 unit=mL
